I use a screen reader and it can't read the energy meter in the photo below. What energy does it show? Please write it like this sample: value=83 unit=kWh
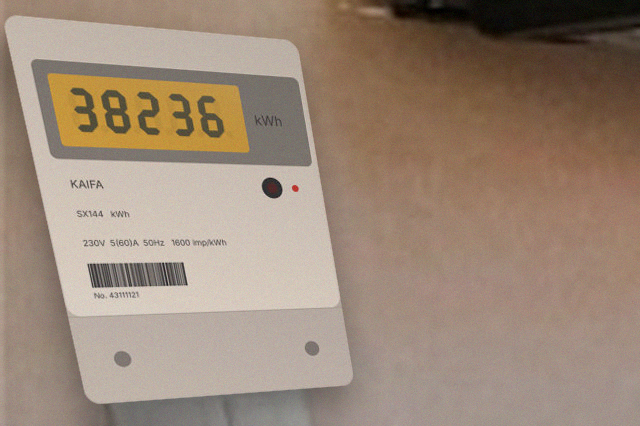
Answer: value=38236 unit=kWh
